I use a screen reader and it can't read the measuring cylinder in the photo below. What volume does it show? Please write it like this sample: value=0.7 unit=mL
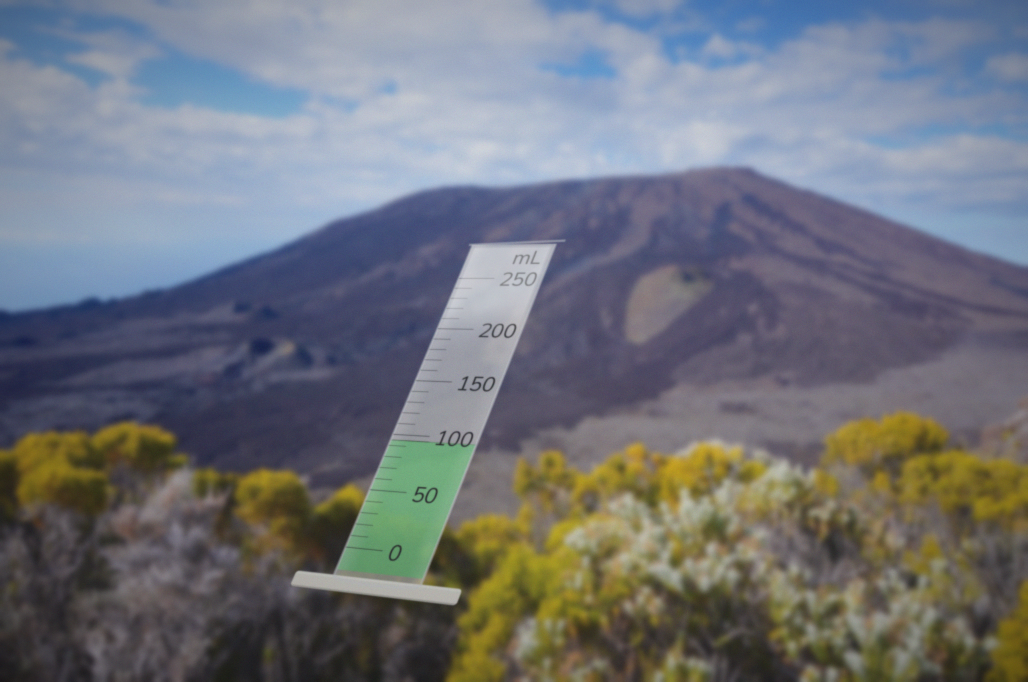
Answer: value=95 unit=mL
